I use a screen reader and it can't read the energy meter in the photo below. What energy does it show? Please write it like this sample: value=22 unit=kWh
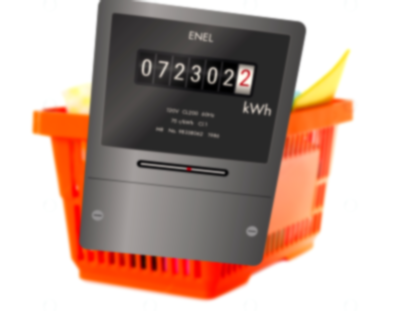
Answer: value=72302.2 unit=kWh
